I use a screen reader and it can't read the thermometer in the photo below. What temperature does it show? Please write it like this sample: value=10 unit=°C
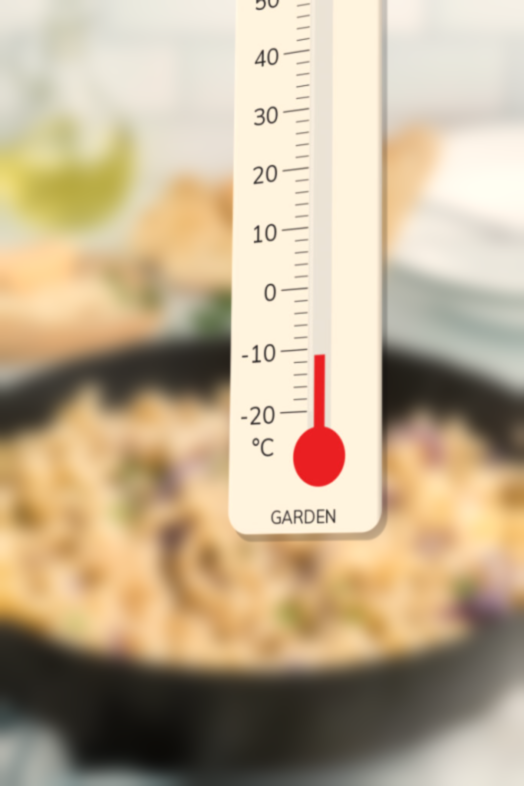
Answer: value=-11 unit=°C
